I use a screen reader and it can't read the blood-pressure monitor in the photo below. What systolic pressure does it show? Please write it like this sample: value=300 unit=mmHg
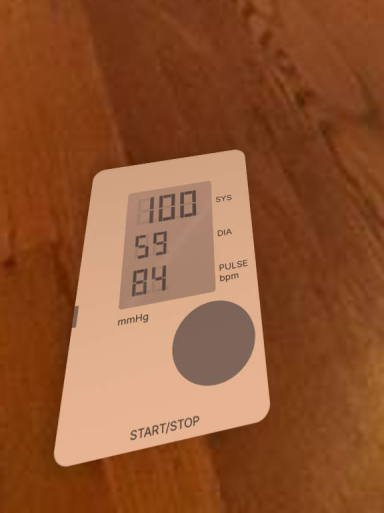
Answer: value=100 unit=mmHg
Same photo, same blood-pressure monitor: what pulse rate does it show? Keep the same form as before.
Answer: value=84 unit=bpm
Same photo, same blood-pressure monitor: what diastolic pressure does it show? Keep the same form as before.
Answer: value=59 unit=mmHg
